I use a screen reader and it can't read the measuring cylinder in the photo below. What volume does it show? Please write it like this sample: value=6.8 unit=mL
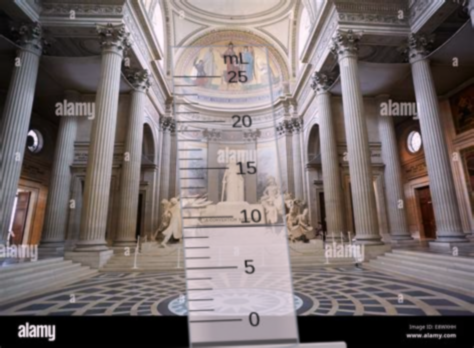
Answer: value=9 unit=mL
